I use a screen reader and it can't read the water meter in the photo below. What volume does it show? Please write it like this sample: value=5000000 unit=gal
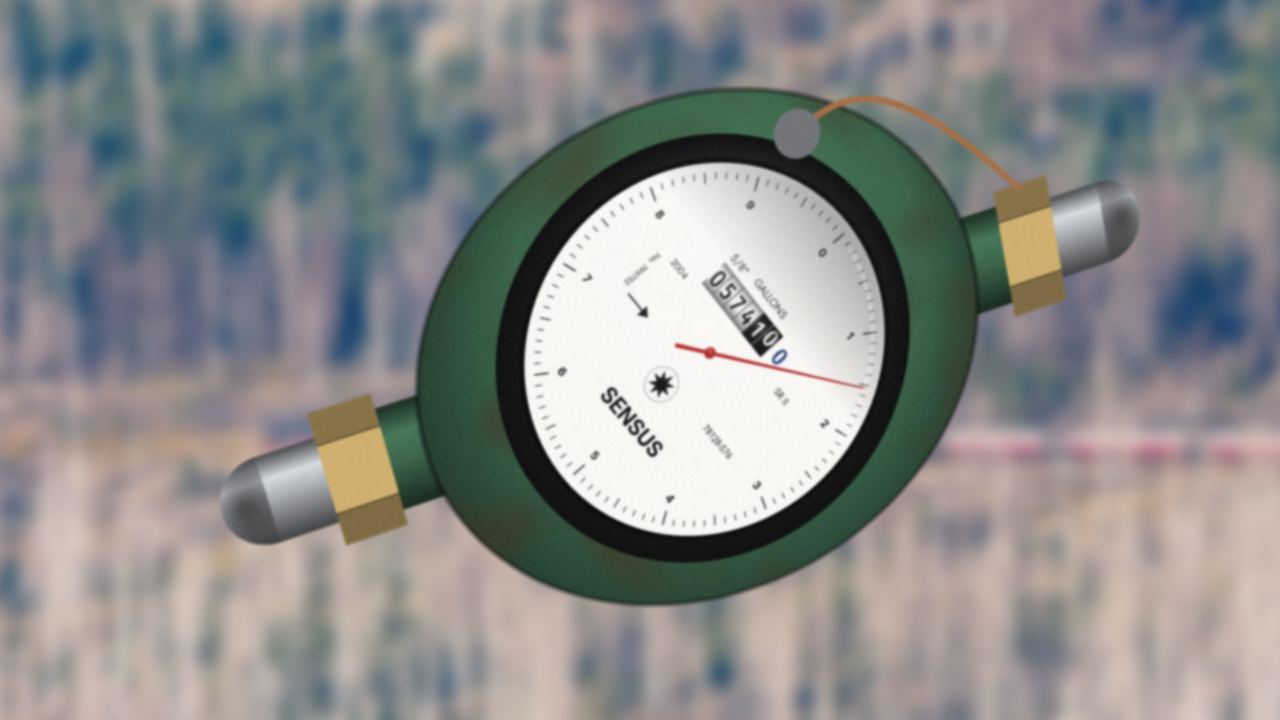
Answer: value=574101.5 unit=gal
